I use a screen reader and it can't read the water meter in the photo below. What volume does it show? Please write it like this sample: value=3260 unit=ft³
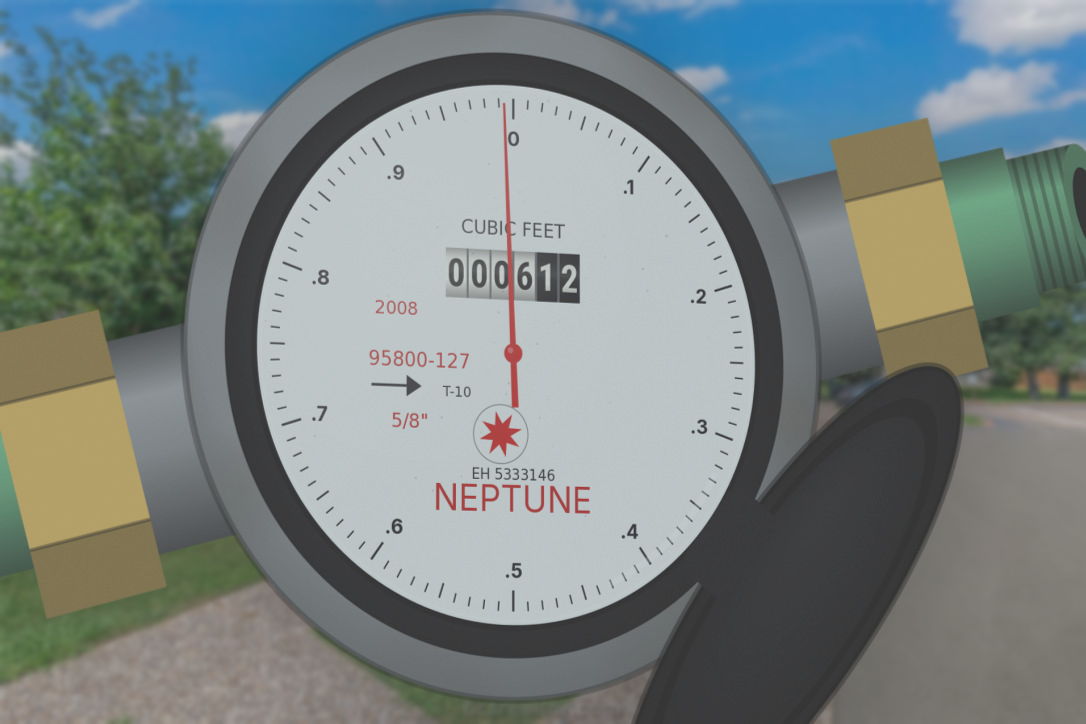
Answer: value=611.99 unit=ft³
